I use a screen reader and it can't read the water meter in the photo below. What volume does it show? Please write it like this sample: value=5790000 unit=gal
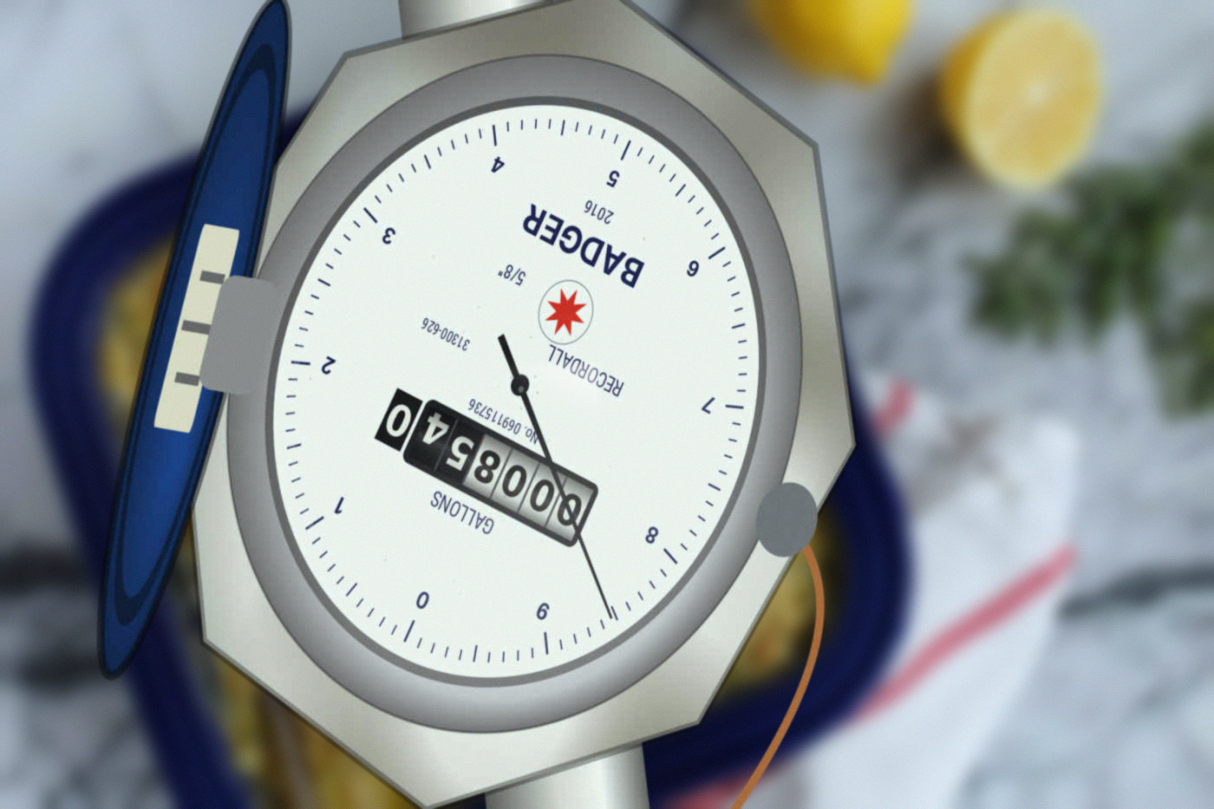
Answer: value=8538.5 unit=gal
